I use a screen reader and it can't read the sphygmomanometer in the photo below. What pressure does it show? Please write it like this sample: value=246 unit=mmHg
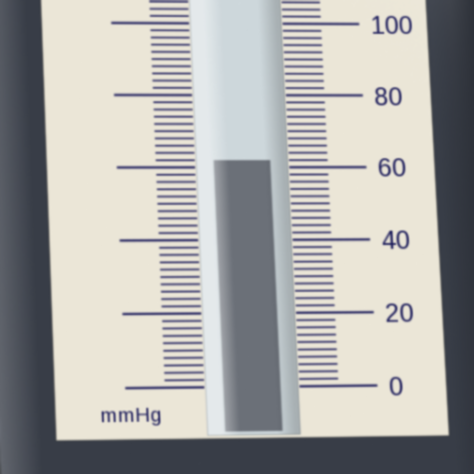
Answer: value=62 unit=mmHg
